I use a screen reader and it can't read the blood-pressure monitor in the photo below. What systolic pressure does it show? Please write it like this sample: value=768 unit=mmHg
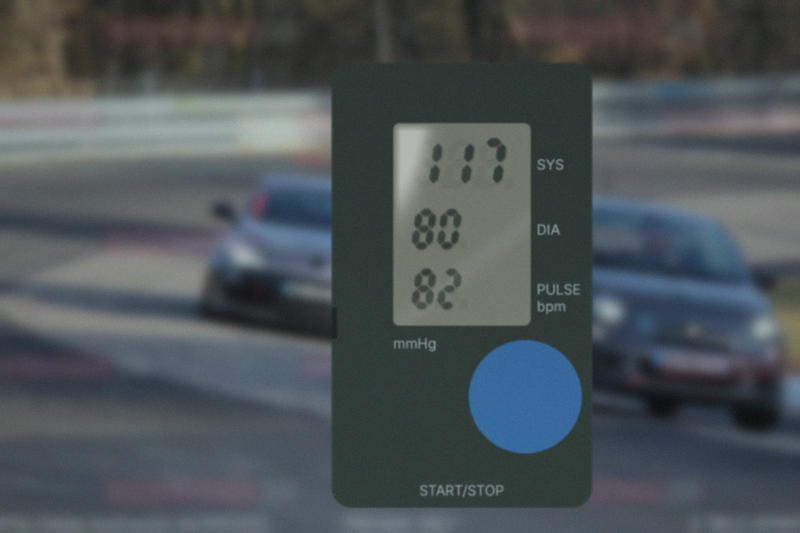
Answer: value=117 unit=mmHg
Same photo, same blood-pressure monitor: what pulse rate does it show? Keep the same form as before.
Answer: value=82 unit=bpm
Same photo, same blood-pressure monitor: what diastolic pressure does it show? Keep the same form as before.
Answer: value=80 unit=mmHg
